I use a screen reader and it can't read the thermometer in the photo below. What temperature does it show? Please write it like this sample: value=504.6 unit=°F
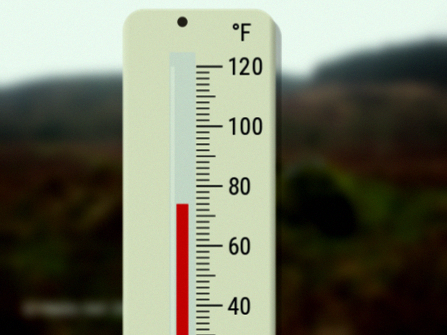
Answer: value=74 unit=°F
